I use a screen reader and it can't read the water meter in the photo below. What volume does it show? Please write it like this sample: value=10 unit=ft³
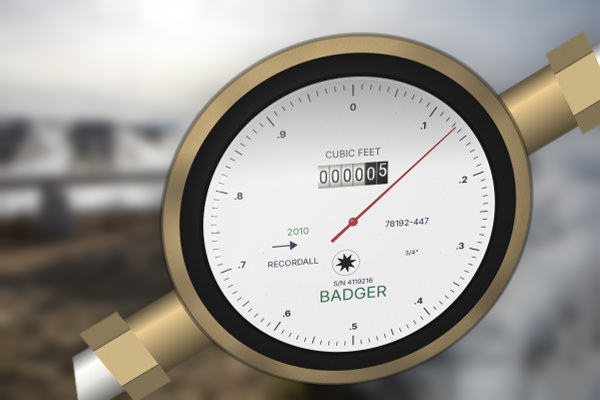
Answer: value=5.13 unit=ft³
